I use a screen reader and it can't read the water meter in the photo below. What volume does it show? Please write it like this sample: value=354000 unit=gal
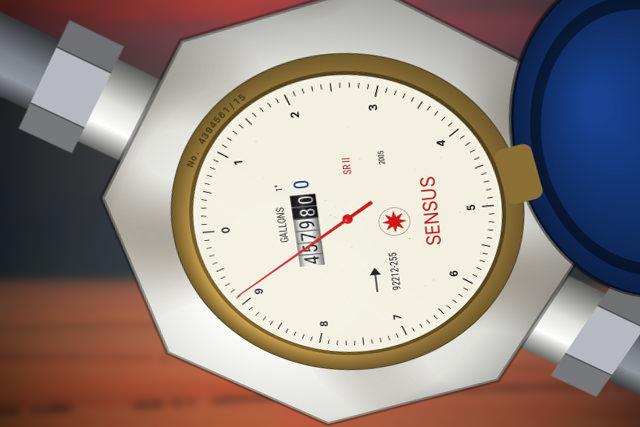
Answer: value=4579799.1 unit=gal
